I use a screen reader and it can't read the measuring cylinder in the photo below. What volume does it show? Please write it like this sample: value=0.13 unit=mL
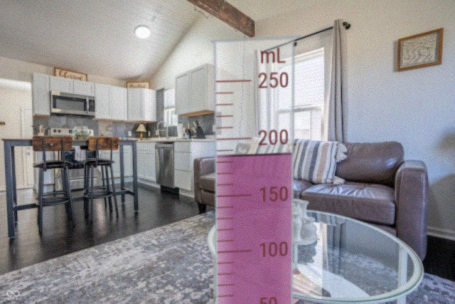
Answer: value=185 unit=mL
